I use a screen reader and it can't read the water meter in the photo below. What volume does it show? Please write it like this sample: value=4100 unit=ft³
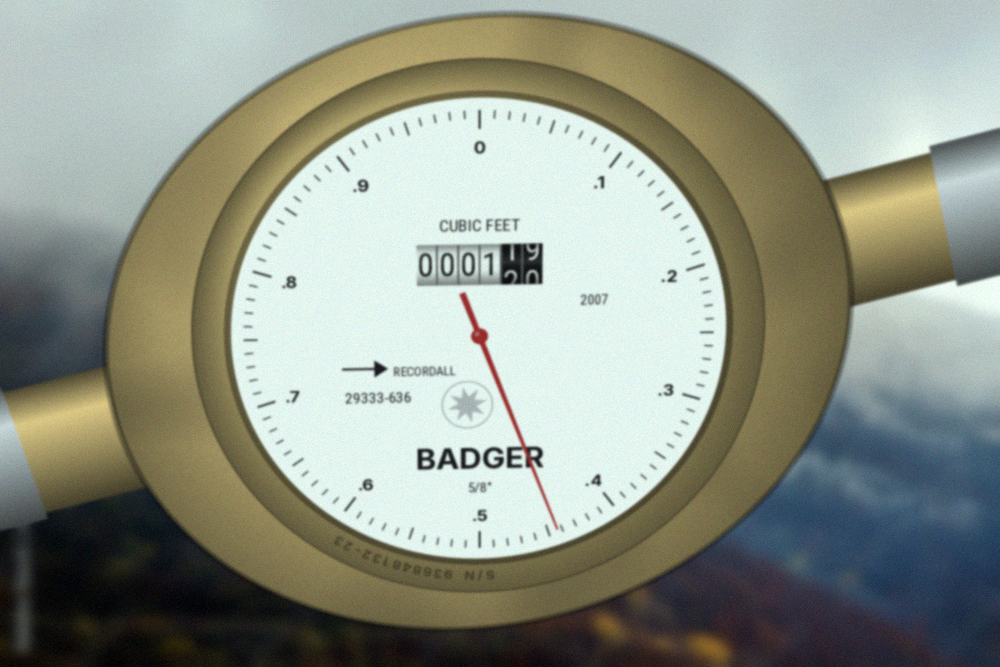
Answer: value=119.44 unit=ft³
